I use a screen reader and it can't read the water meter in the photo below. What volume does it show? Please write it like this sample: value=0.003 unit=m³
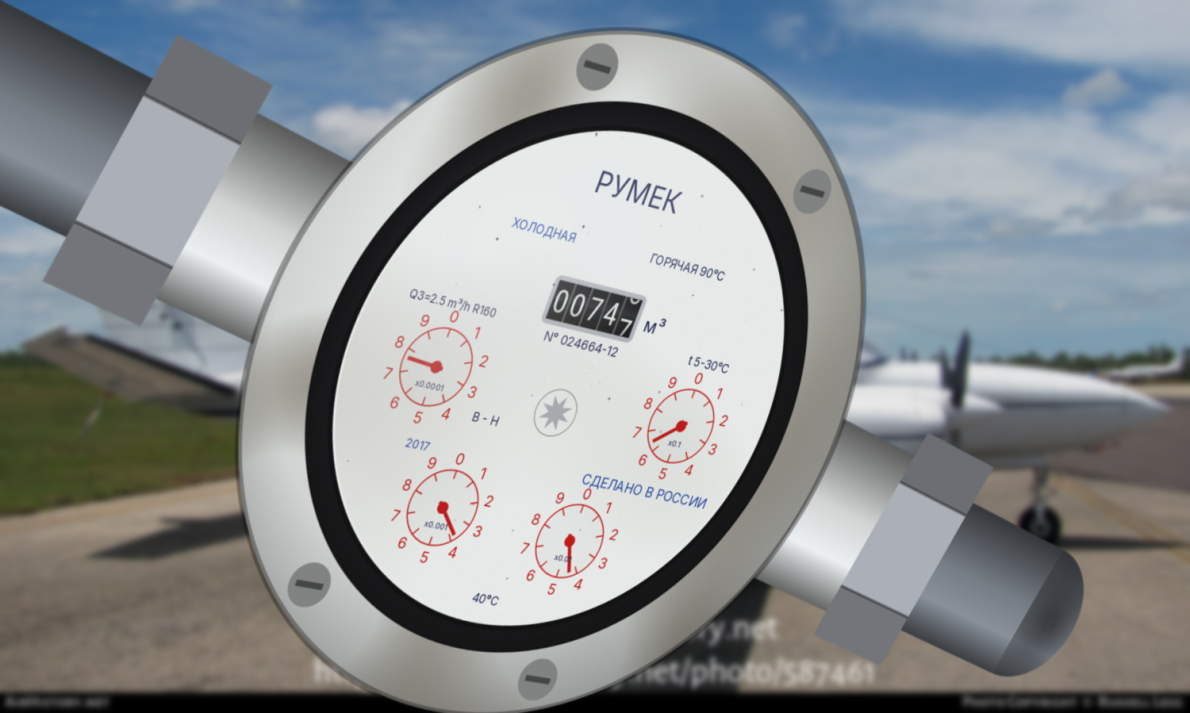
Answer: value=746.6437 unit=m³
